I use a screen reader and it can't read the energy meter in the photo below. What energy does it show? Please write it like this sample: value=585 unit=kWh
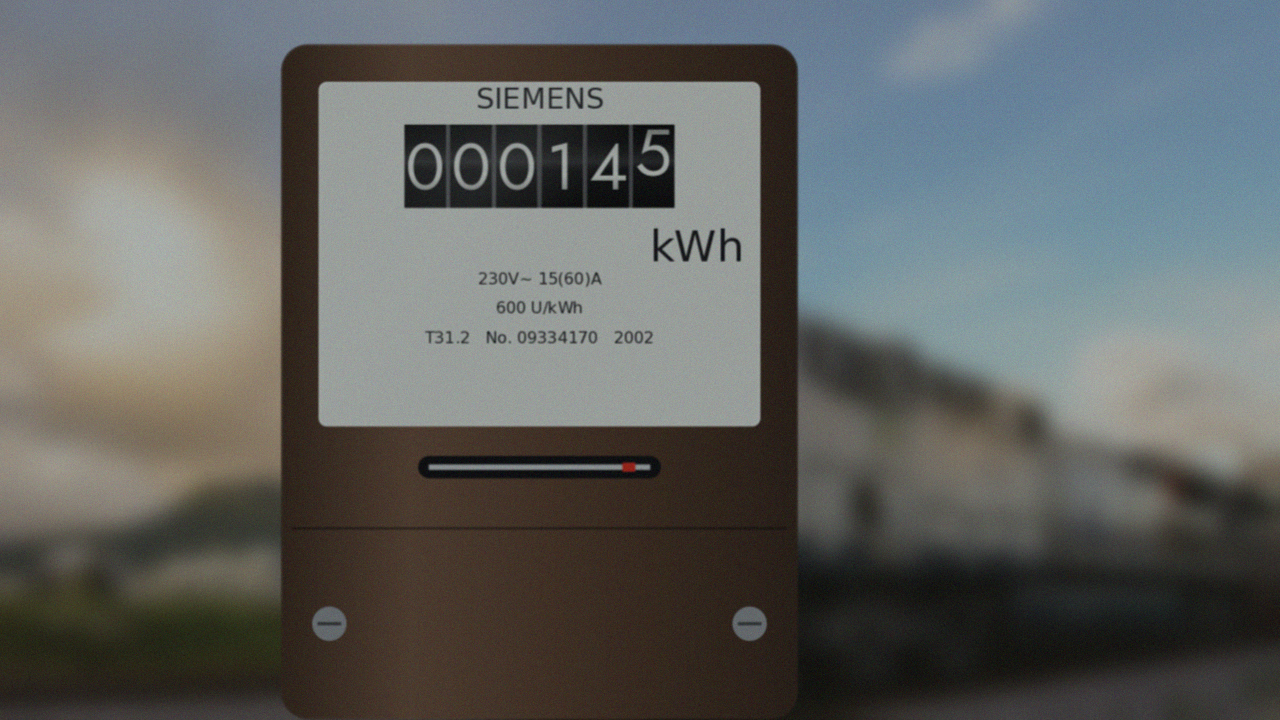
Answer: value=145 unit=kWh
